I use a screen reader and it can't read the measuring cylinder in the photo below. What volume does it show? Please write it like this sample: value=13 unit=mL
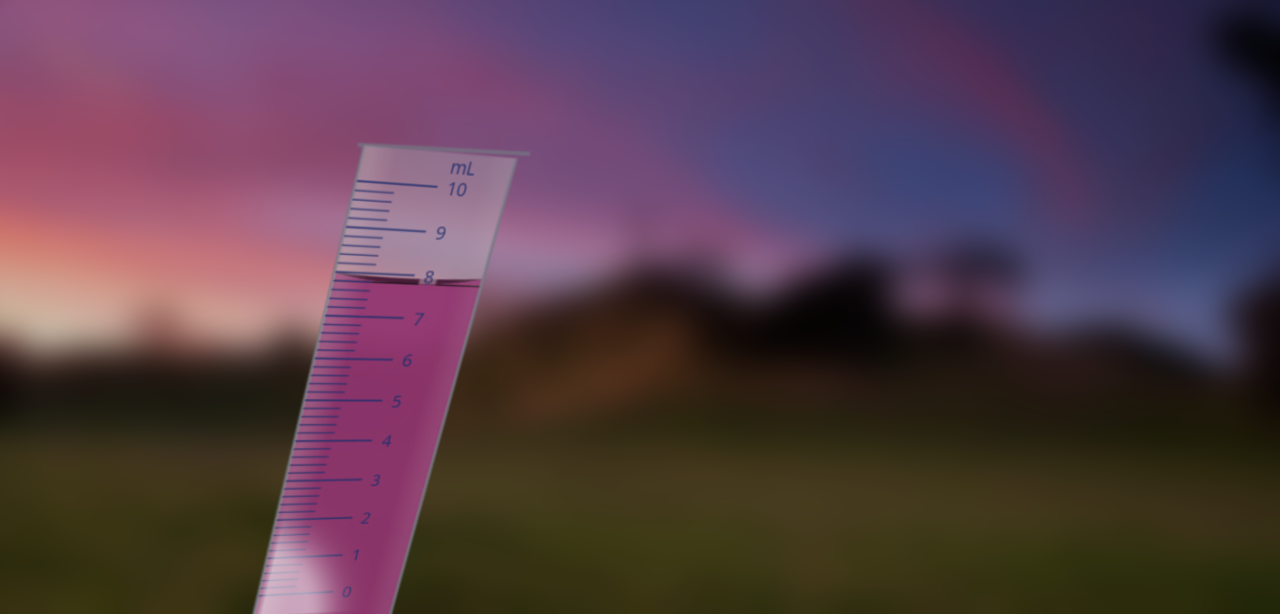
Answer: value=7.8 unit=mL
